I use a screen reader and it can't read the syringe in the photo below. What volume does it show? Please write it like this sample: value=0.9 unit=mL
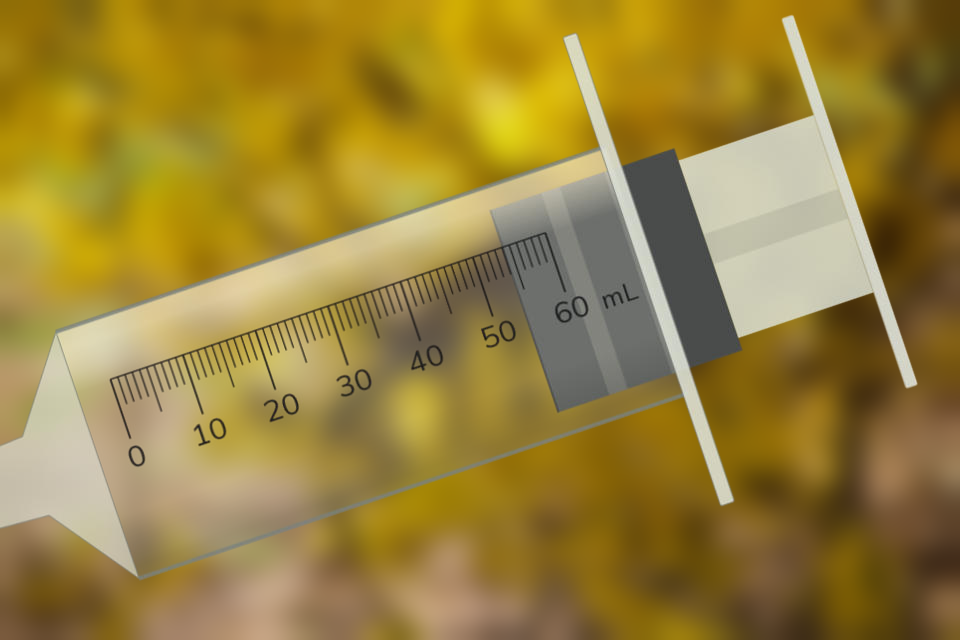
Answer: value=54 unit=mL
